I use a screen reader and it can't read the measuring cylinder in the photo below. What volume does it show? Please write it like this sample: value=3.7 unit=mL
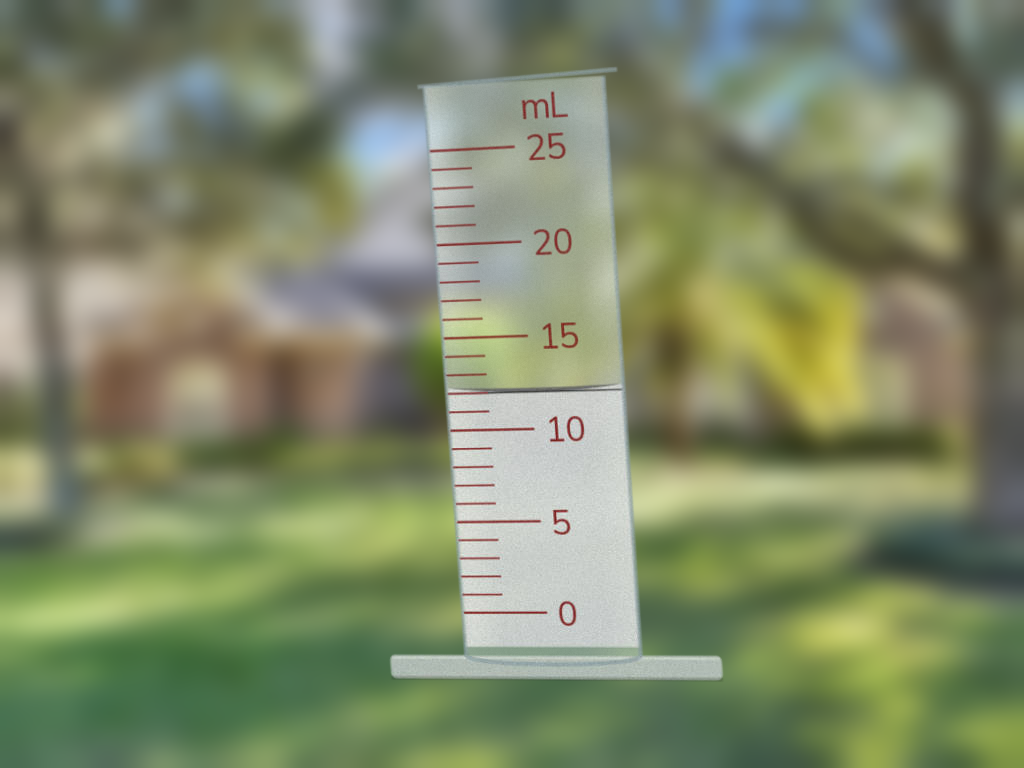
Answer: value=12 unit=mL
